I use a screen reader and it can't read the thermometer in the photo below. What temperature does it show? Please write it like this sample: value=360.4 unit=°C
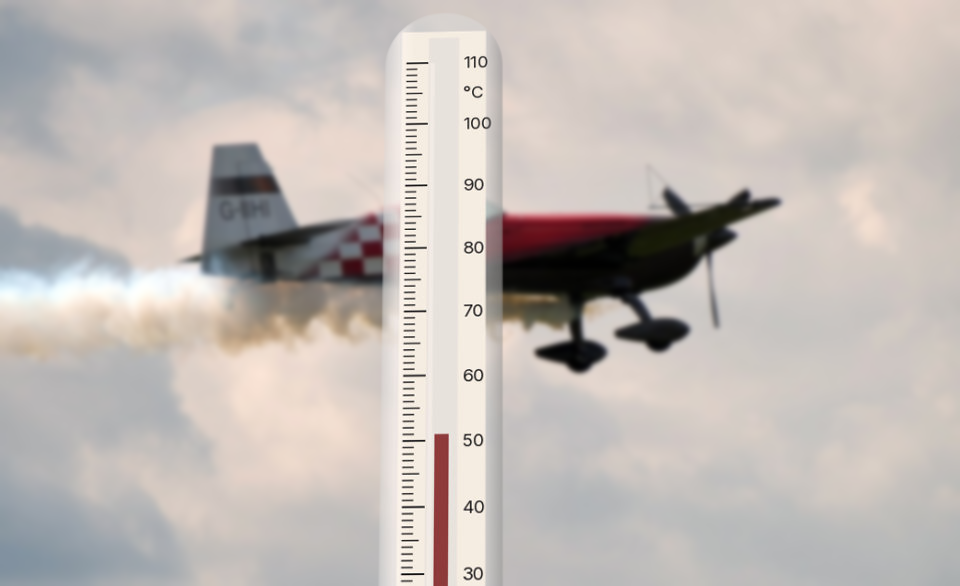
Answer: value=51 unit=°C
